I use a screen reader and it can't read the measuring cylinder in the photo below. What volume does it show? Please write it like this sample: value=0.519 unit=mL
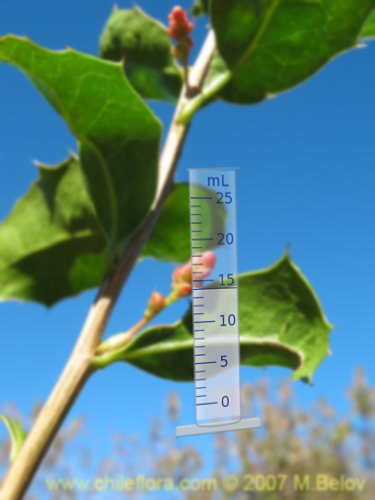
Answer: value=14 unit=mL
